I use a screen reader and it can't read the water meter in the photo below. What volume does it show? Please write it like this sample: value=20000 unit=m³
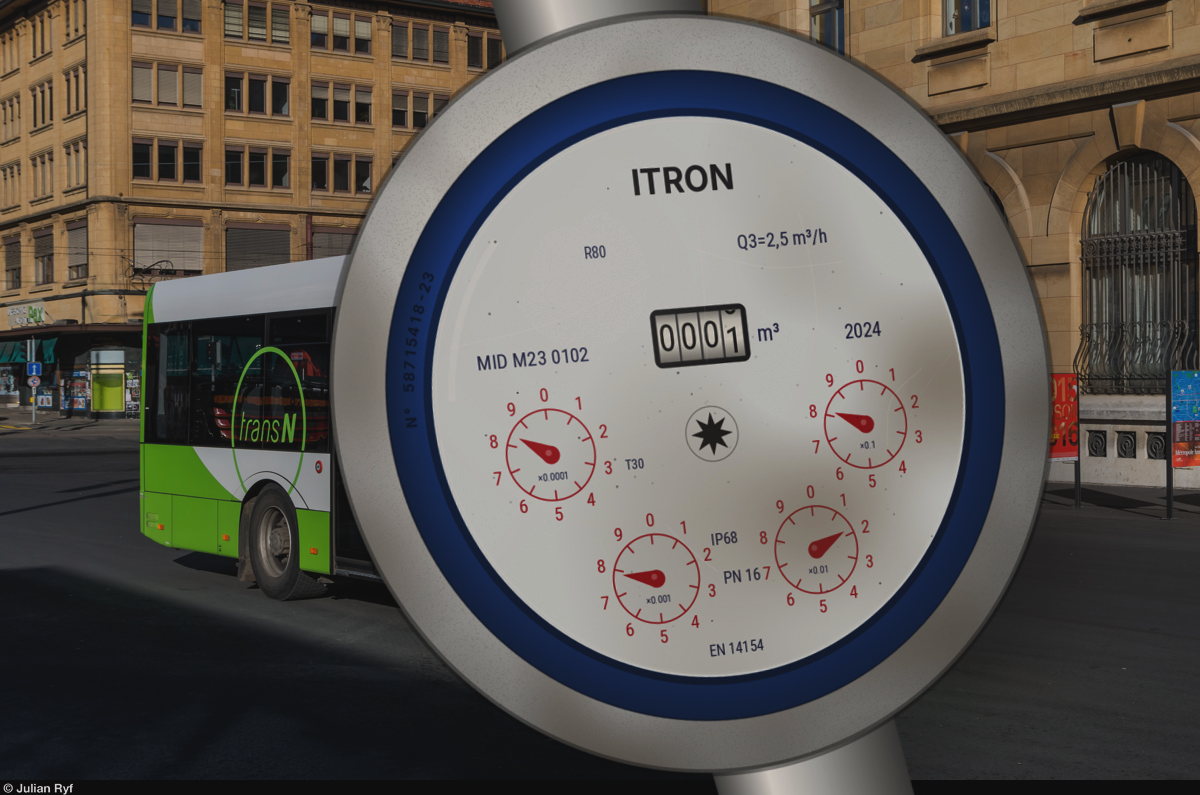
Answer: value=0.8178 unit=m³
